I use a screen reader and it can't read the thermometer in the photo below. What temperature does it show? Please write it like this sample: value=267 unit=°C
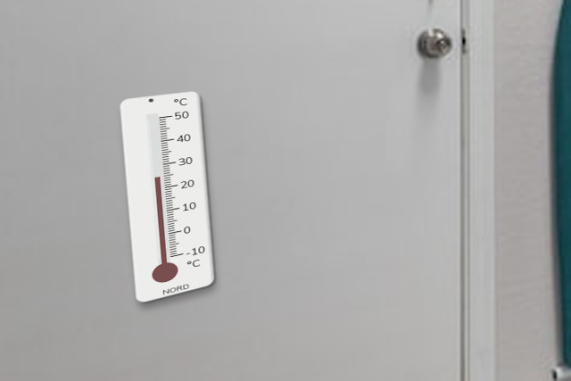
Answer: value=25 unit=°C
